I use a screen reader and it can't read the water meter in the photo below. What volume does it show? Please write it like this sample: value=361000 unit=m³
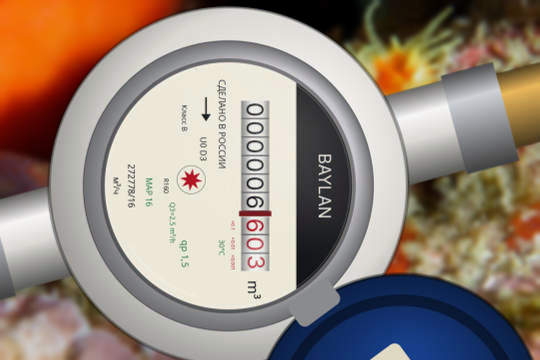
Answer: value=6.603 unit=m³
